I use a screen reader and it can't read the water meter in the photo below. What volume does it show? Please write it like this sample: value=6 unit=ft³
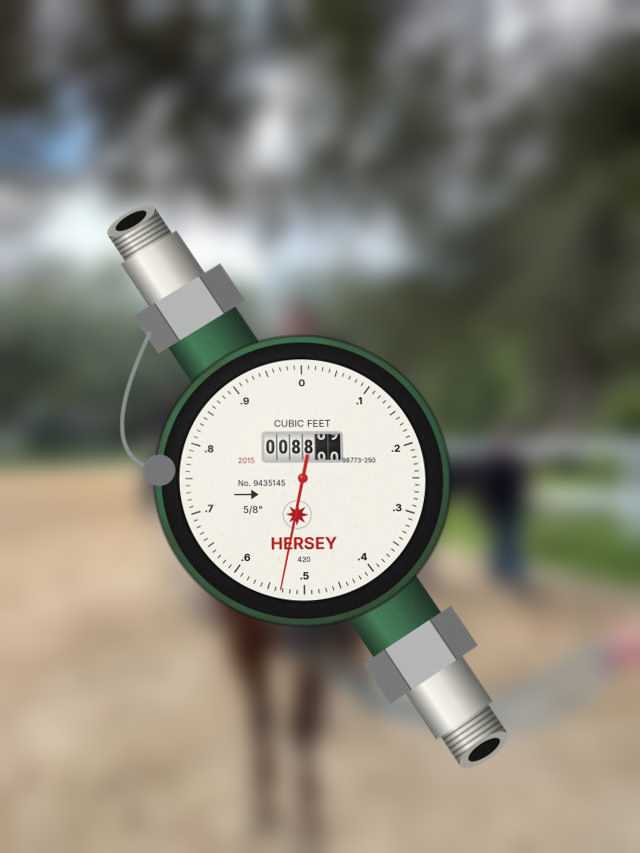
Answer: value=8889.53 unit=ft³
